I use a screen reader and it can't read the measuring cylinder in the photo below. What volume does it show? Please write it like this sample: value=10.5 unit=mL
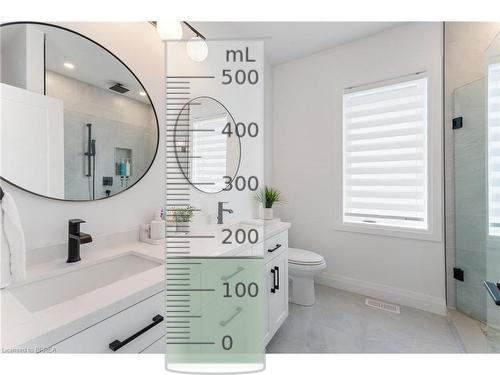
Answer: value=160 unit=mL
